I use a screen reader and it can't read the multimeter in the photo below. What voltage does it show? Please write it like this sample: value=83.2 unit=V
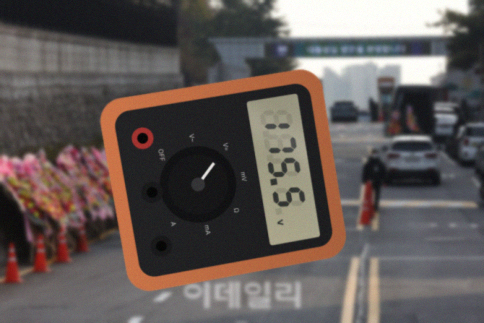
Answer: value=175.5 unit=V
